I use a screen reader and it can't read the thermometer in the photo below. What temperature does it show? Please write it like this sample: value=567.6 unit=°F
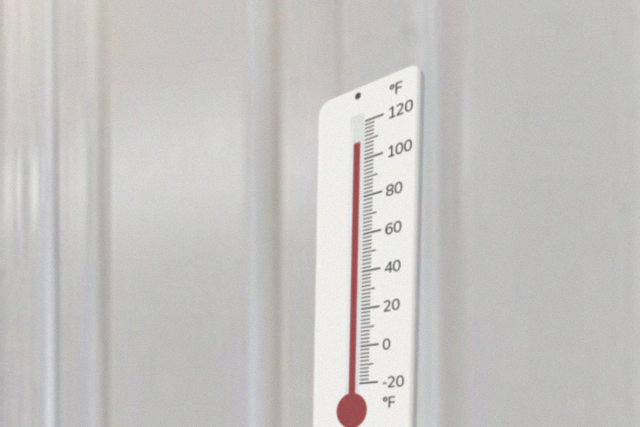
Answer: value=110 unit=°F
